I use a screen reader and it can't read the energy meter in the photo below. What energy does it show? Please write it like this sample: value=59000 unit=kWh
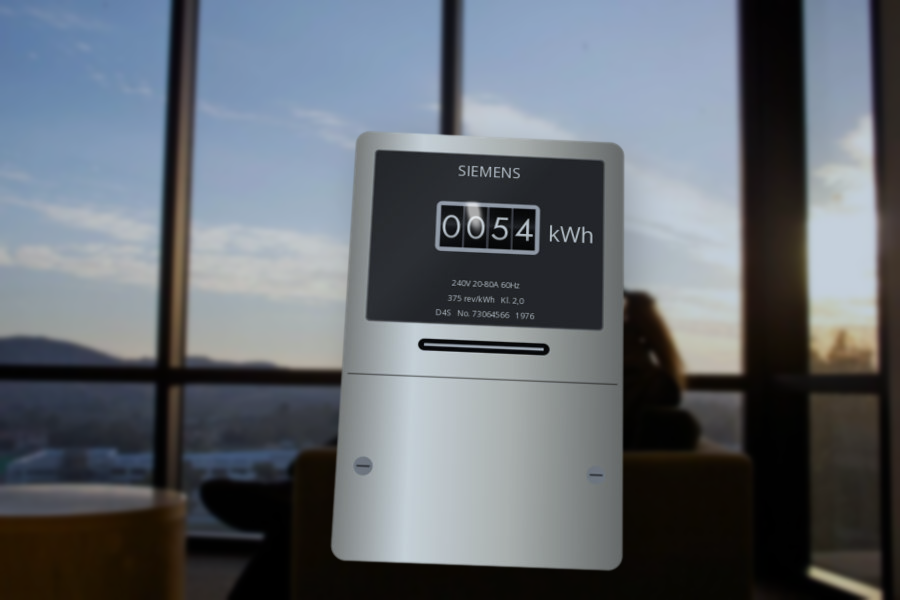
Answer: value=54 unit=kWh
